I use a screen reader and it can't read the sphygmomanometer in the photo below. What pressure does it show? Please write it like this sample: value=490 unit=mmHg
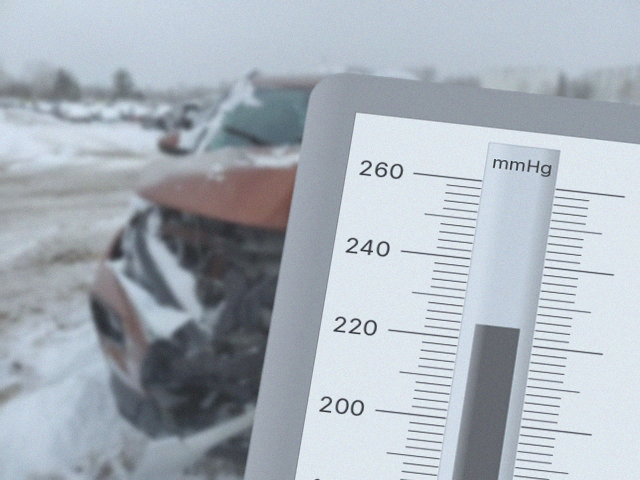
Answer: value=224 unit=mmHg
